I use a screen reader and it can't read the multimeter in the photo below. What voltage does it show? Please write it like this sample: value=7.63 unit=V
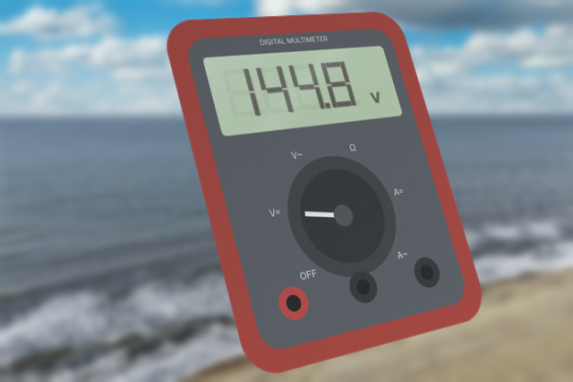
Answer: value=144.8 unit=V
